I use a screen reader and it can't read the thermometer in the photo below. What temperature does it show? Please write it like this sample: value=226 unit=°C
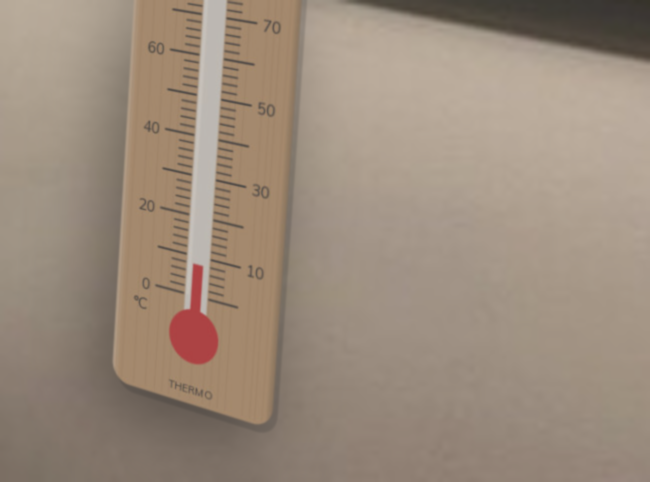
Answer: value=8 unit=°C
